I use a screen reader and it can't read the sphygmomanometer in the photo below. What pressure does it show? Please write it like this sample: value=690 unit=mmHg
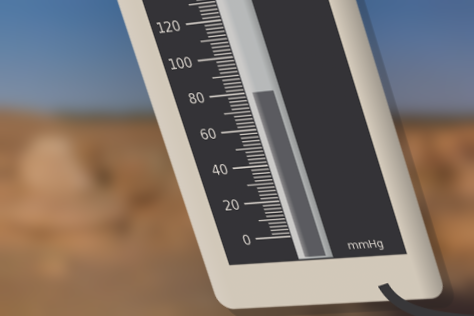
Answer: value=80 unit=mmHg
